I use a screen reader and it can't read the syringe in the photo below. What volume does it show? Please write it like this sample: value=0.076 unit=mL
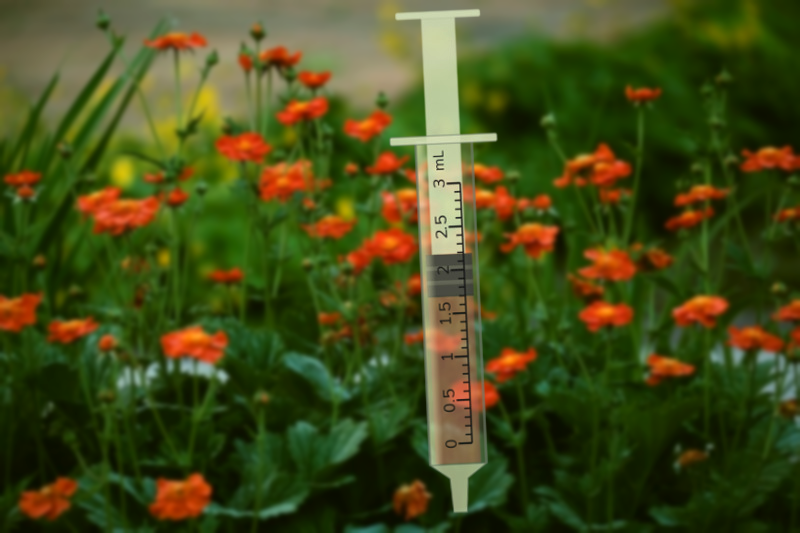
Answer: value=1.7 unit=mL
